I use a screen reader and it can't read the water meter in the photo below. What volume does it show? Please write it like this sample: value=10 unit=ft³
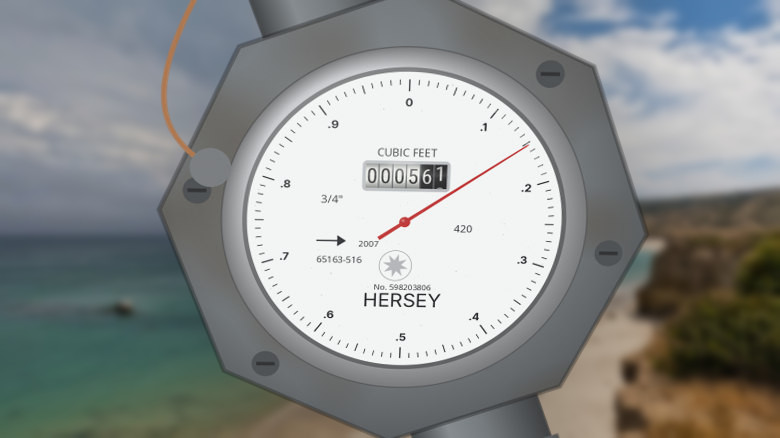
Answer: value=561.15 unit=ft³
